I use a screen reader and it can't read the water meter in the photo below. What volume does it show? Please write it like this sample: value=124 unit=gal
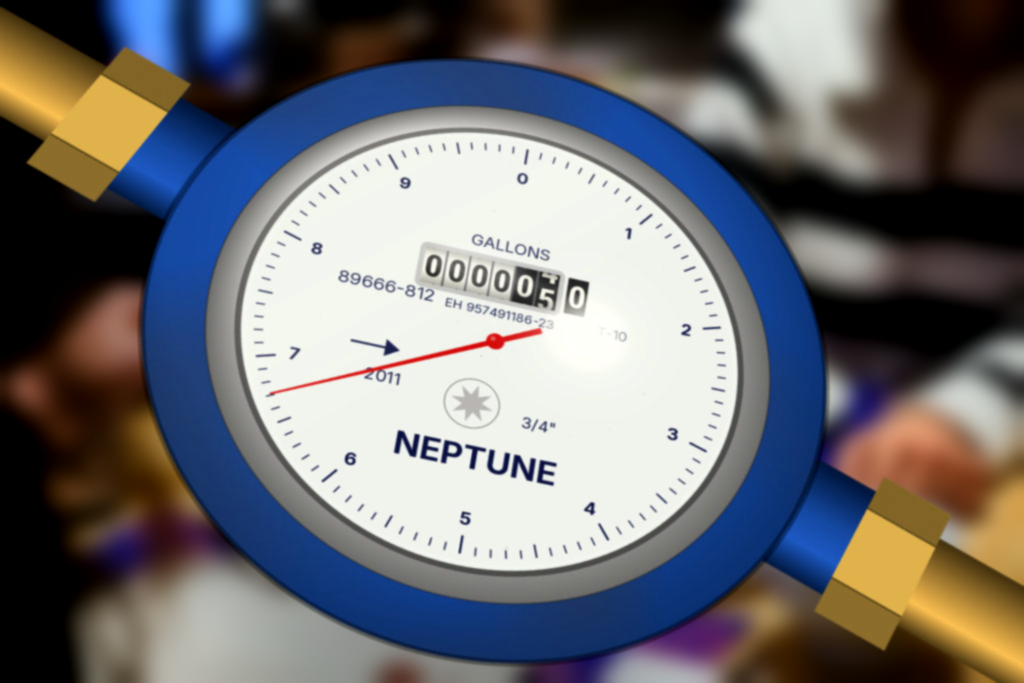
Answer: value=46.7 unit=gal
